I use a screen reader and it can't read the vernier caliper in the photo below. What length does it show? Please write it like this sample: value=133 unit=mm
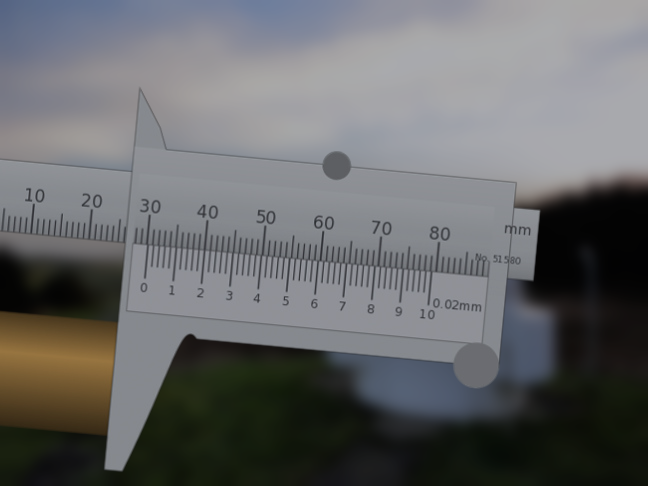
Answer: value=30.2 unit=mm
